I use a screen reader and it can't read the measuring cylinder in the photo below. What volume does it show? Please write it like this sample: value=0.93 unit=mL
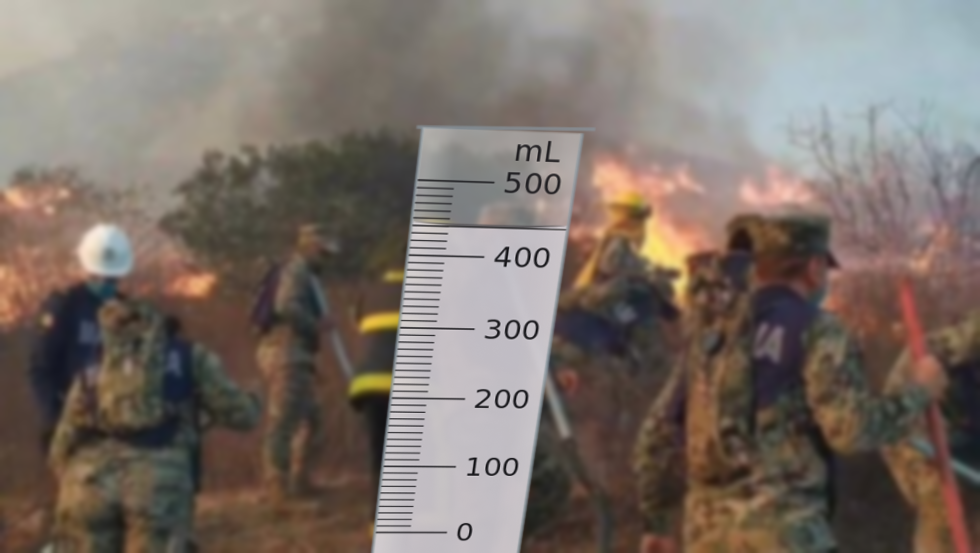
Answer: value=440 unit=mL
